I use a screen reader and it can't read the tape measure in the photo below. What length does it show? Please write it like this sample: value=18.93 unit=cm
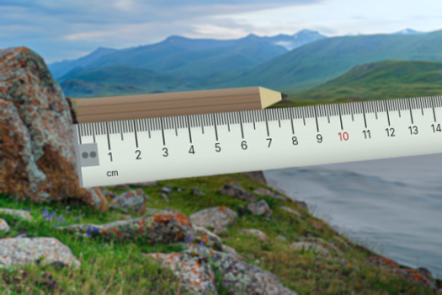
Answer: value=8 unit=cm
